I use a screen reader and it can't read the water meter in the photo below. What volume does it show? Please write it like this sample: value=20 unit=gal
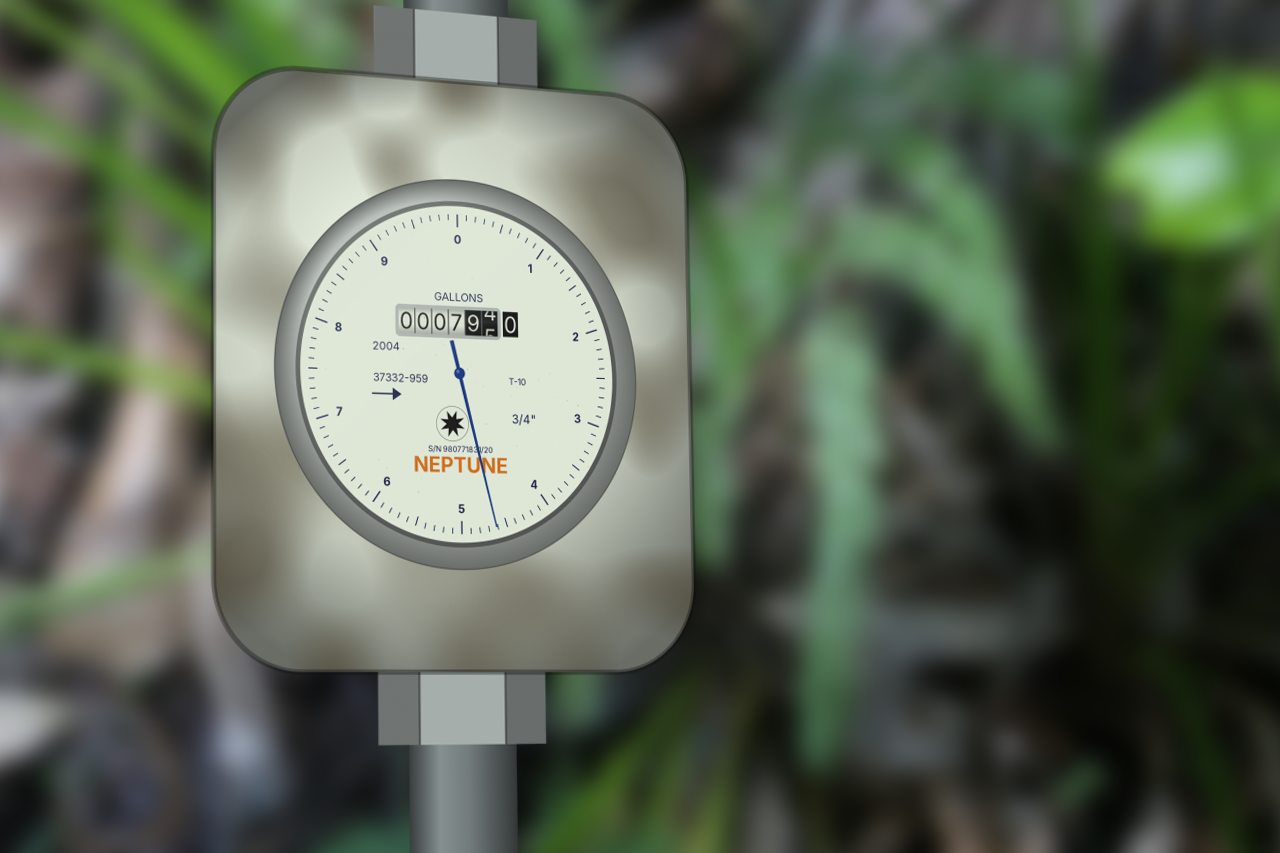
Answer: value=7944.6 unit=gal
